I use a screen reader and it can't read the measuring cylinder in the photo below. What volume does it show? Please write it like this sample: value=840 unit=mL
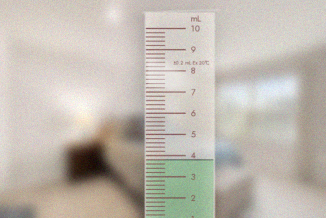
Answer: value=3.8 unit=mL
